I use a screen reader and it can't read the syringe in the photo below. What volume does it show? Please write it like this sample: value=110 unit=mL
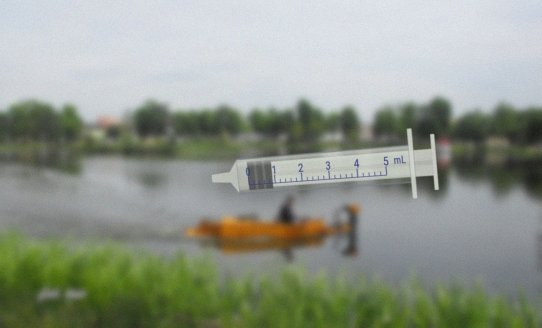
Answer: value=0 unit=mL
